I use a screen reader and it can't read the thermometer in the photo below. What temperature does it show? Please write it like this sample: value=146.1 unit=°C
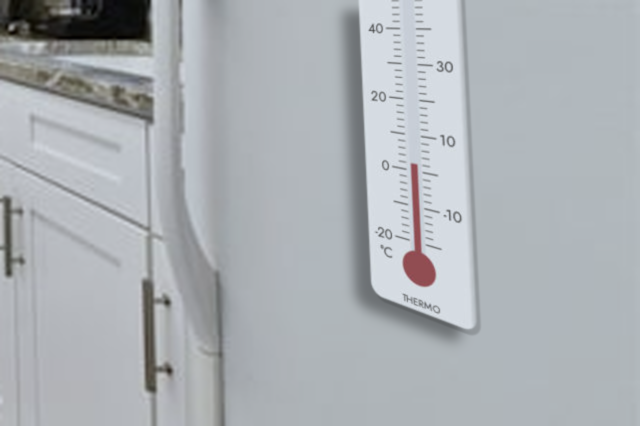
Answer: value=2 unit=°C
